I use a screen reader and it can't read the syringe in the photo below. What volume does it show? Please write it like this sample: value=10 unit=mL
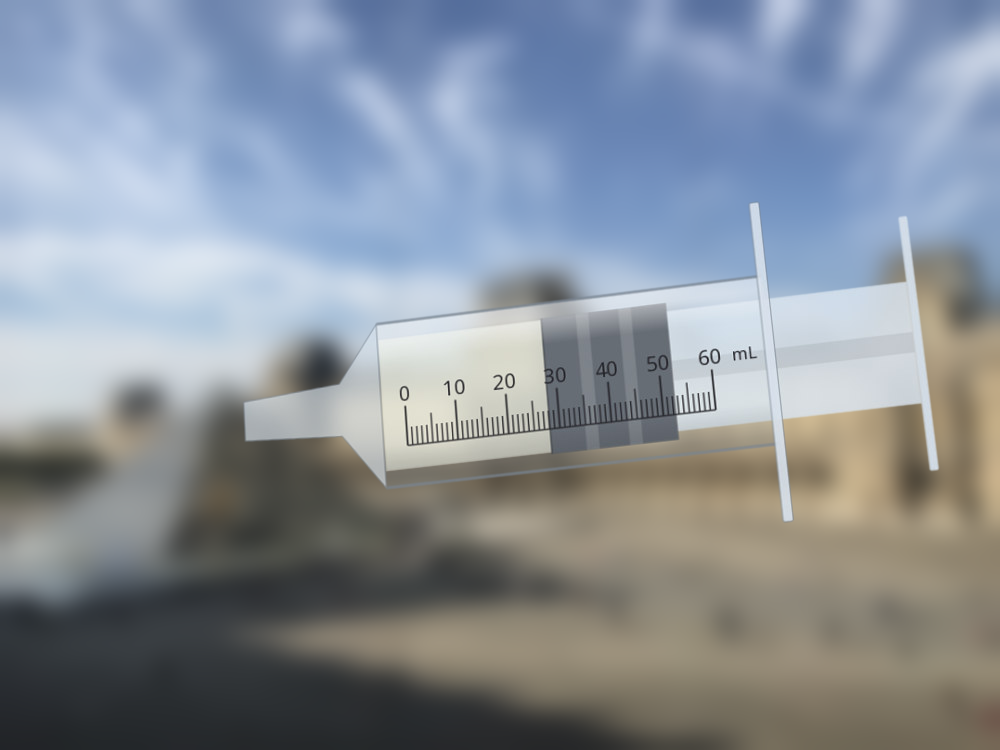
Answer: value=28 unit=mL
